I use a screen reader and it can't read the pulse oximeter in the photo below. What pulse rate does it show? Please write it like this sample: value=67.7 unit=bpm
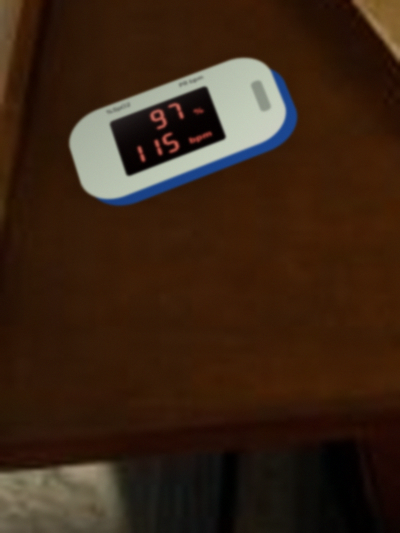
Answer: value=115 unit=bpm
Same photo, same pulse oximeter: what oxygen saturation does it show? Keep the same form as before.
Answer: value=97 unit=%
